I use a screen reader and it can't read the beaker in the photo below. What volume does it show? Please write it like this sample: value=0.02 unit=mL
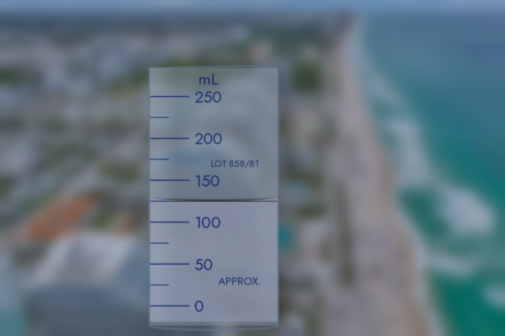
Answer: value=125 unit=mL
